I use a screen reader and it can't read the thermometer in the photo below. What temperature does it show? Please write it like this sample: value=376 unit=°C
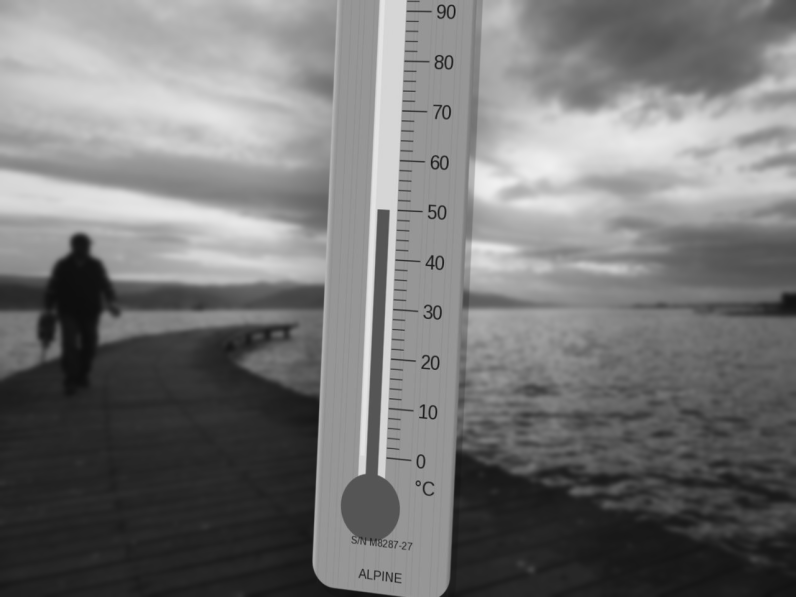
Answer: value=50 unit=°C
